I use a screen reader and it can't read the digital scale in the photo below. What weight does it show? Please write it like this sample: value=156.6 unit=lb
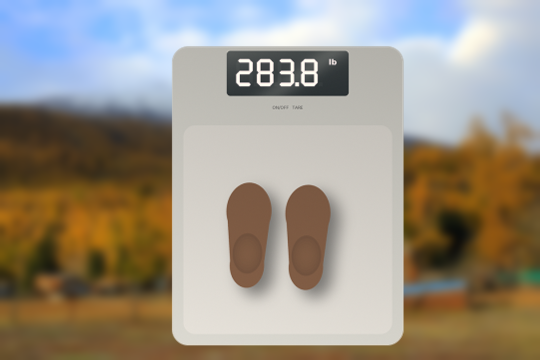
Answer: value=283.8 unit=lb
